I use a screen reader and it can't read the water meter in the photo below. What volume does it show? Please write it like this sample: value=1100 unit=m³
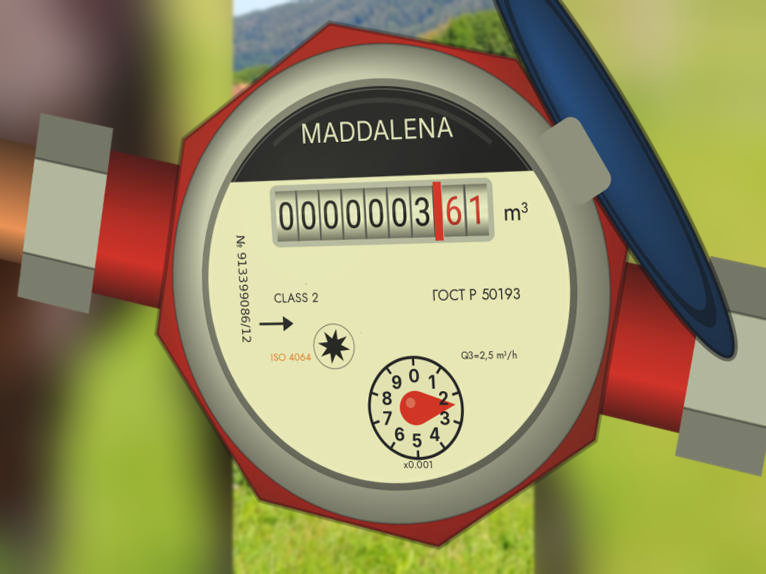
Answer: value=3.612 unit=m³
